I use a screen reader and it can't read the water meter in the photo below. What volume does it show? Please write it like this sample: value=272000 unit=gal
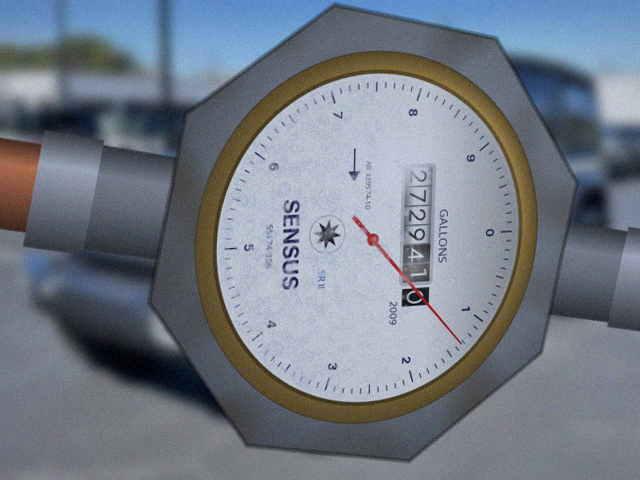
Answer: value=2729411.3 unit=gal
